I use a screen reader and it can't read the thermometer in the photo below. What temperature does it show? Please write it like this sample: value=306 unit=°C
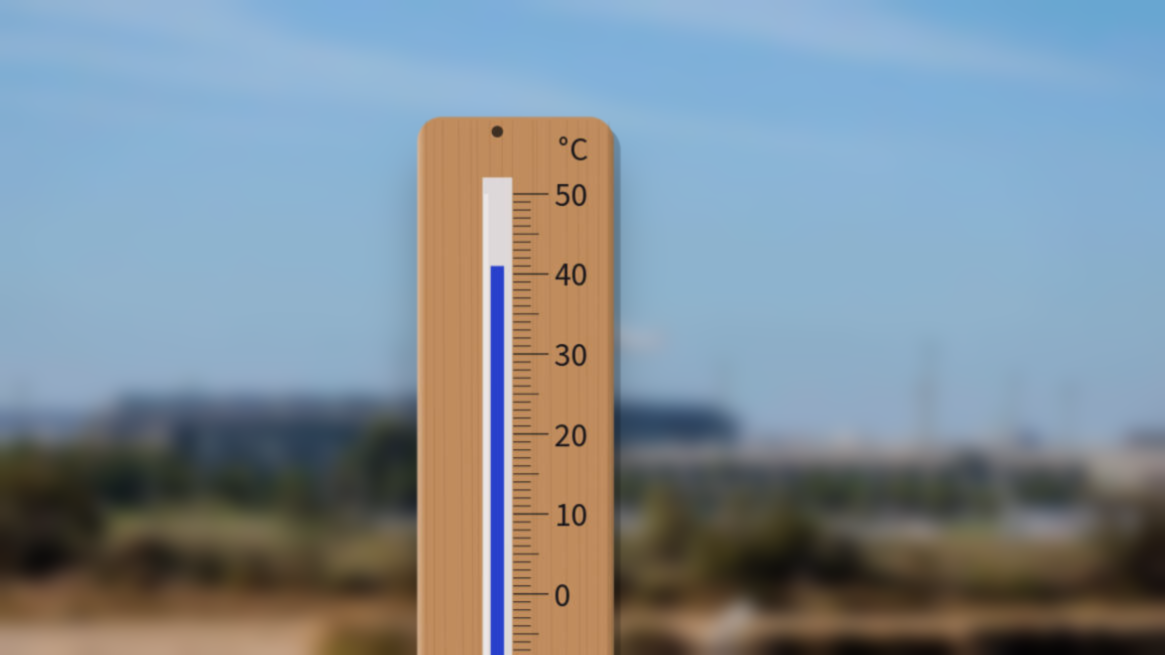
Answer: value=41 unit=°C
